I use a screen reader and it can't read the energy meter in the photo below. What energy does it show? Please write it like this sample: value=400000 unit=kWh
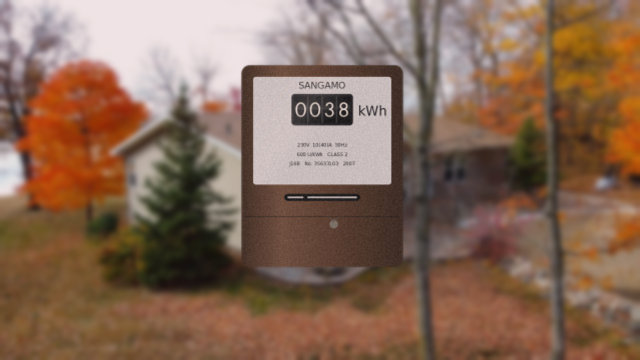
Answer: value=38 unit=kWh
